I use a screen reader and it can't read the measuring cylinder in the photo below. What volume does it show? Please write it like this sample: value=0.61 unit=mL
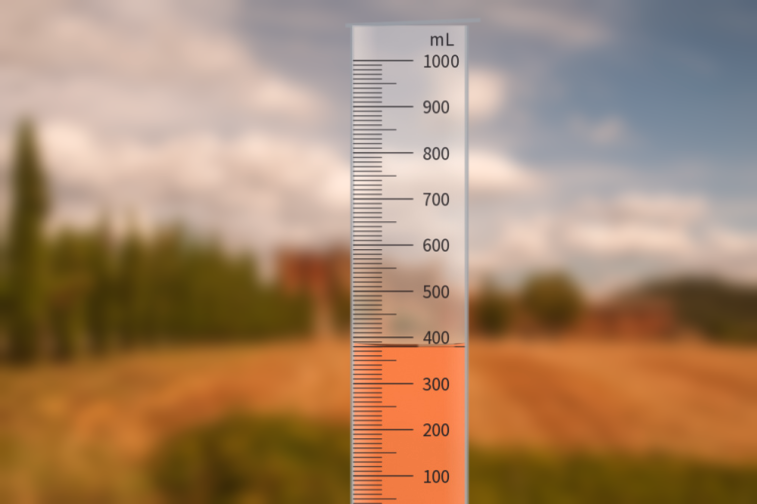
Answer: value=380 unit=mL
